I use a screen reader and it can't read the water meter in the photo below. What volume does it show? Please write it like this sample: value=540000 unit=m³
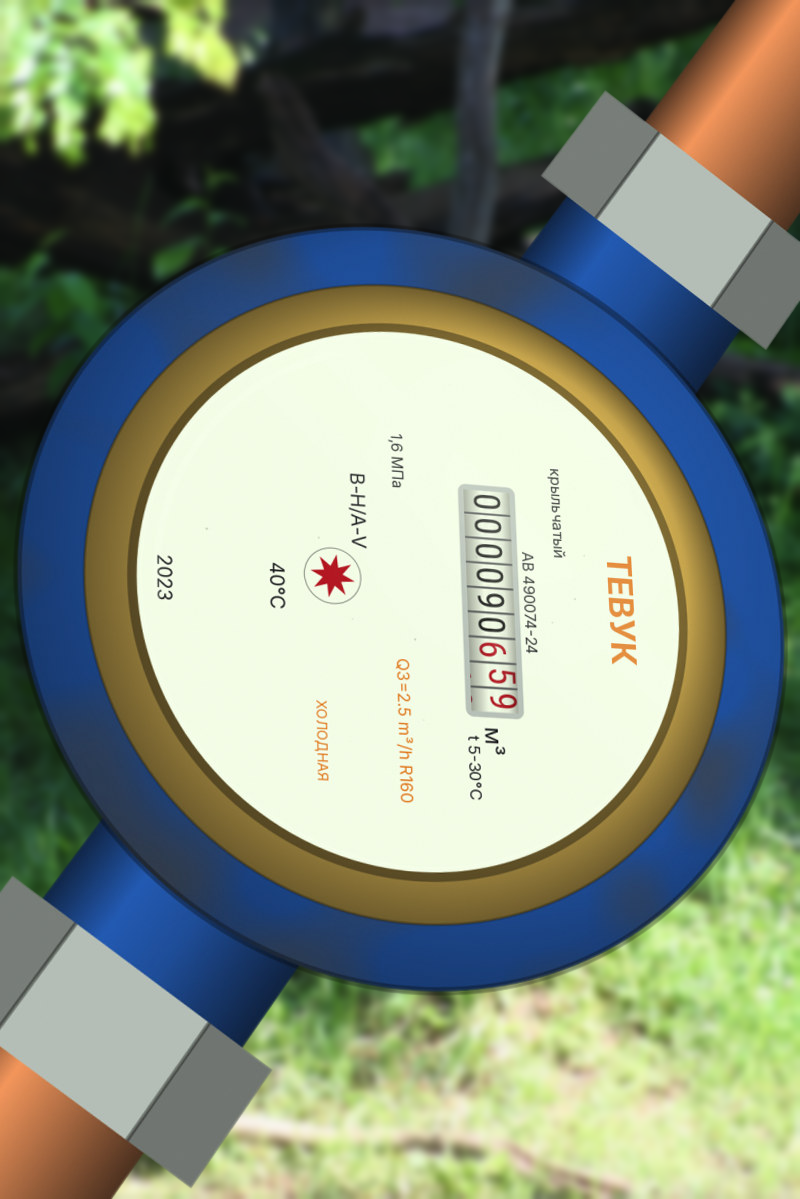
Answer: value=90.659 unit=m³
